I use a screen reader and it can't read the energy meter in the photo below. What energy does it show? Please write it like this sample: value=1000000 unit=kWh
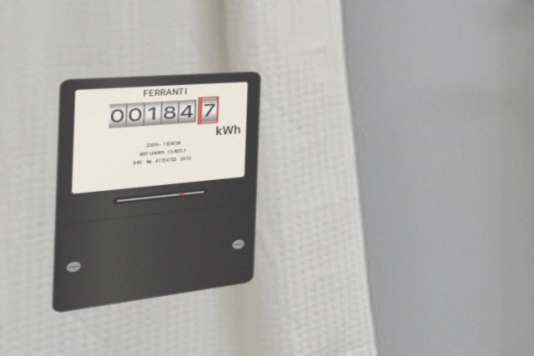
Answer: value=184.7 unit=kWh
